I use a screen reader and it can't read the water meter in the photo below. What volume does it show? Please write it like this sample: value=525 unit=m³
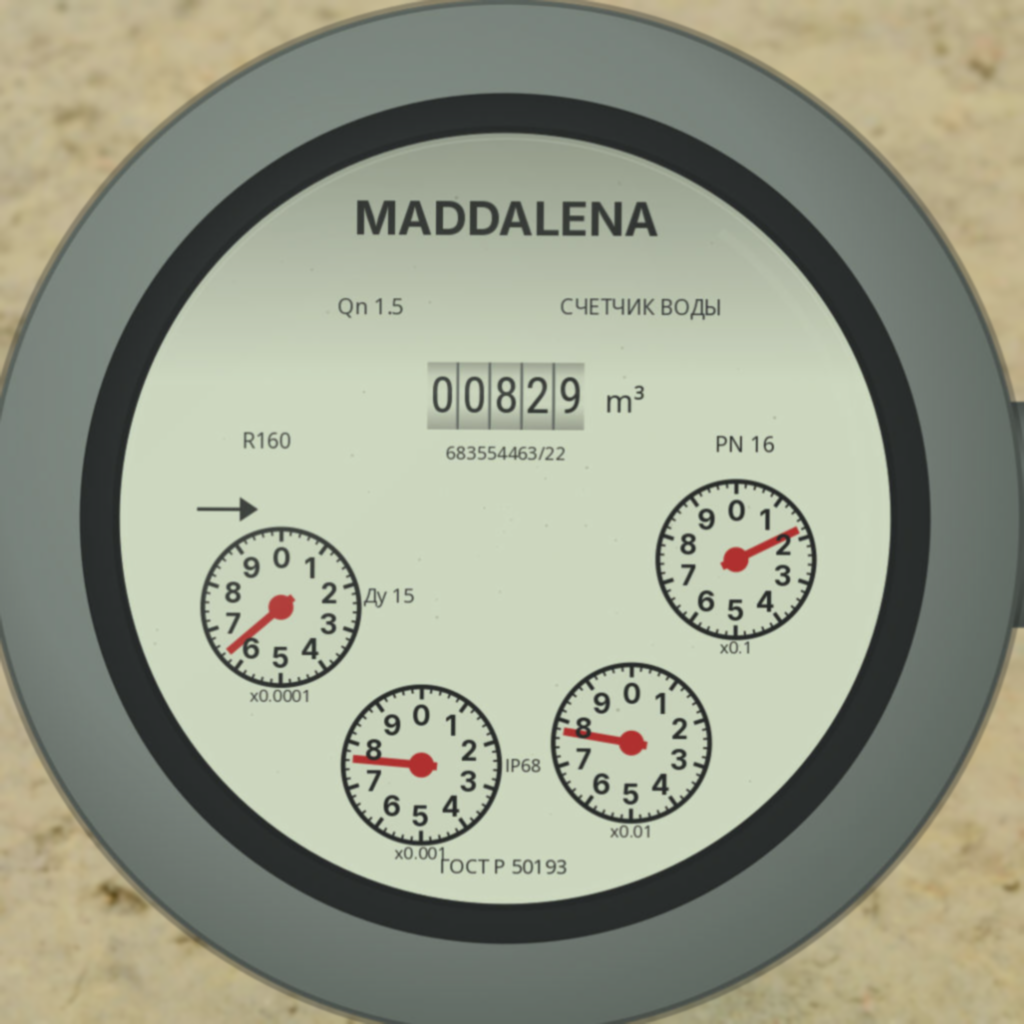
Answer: value=829.1776 unit=m³
